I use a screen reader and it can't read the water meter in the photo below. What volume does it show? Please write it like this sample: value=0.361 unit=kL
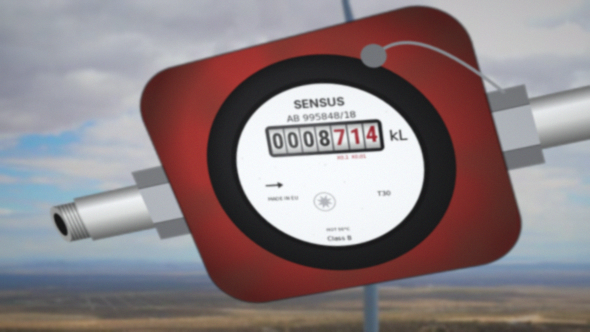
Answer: value=8.714 unit=kL
